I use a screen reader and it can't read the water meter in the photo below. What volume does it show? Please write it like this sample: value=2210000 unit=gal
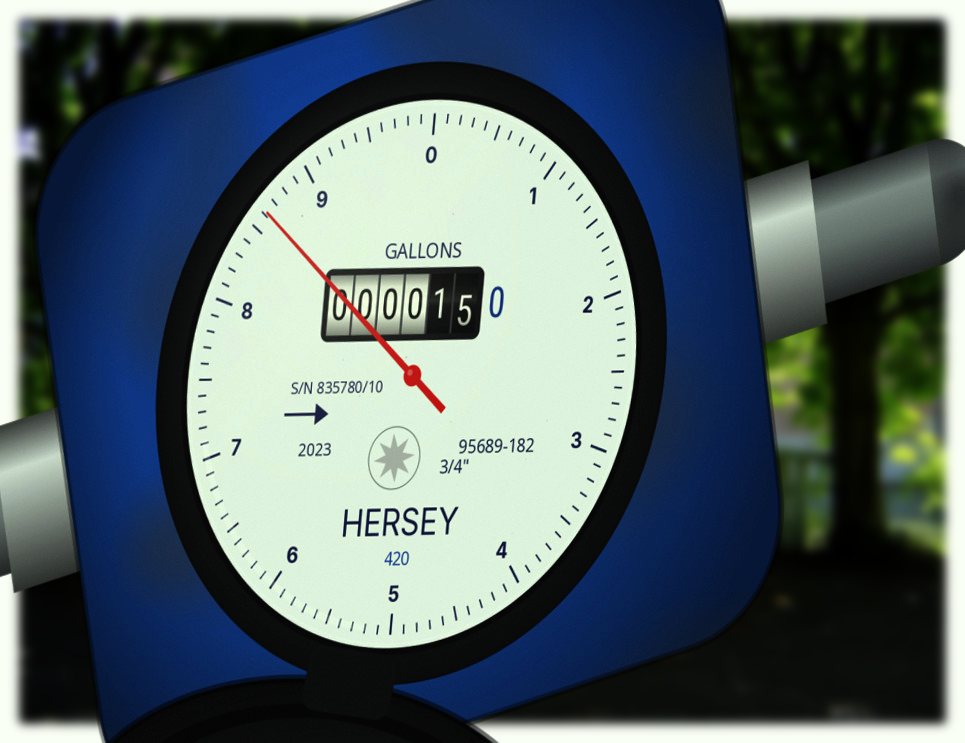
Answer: value=148.6 unit=gal
